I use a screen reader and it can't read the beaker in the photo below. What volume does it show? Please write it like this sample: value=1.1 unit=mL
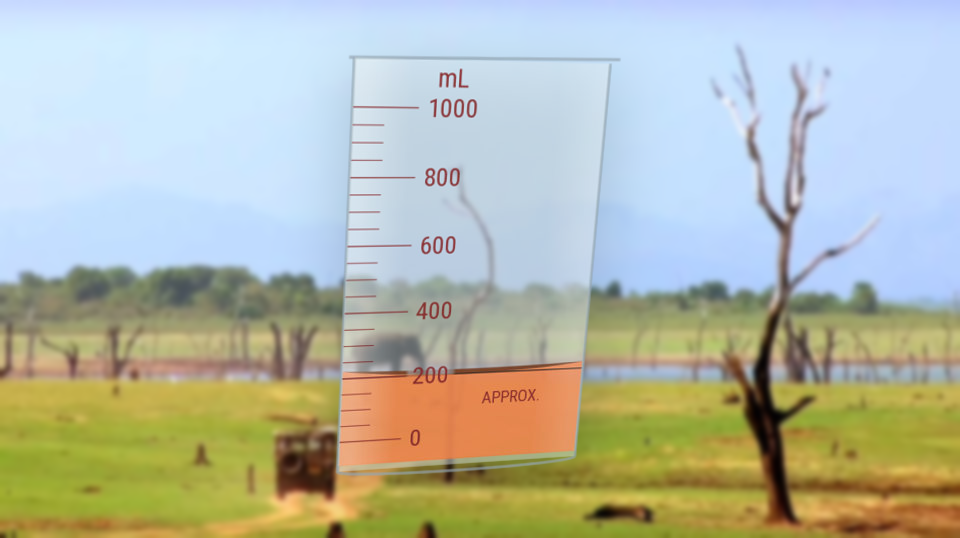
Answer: value=200 unit=mL
